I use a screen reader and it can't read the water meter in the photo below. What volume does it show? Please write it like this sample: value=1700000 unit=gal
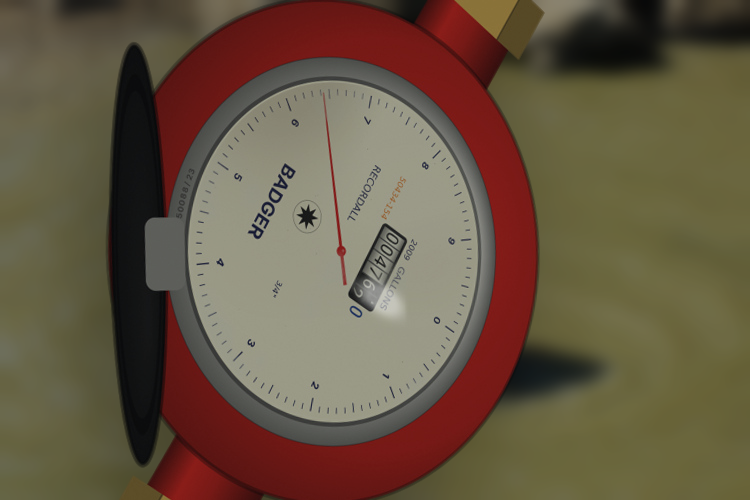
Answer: value=47616.4 unit=gal
